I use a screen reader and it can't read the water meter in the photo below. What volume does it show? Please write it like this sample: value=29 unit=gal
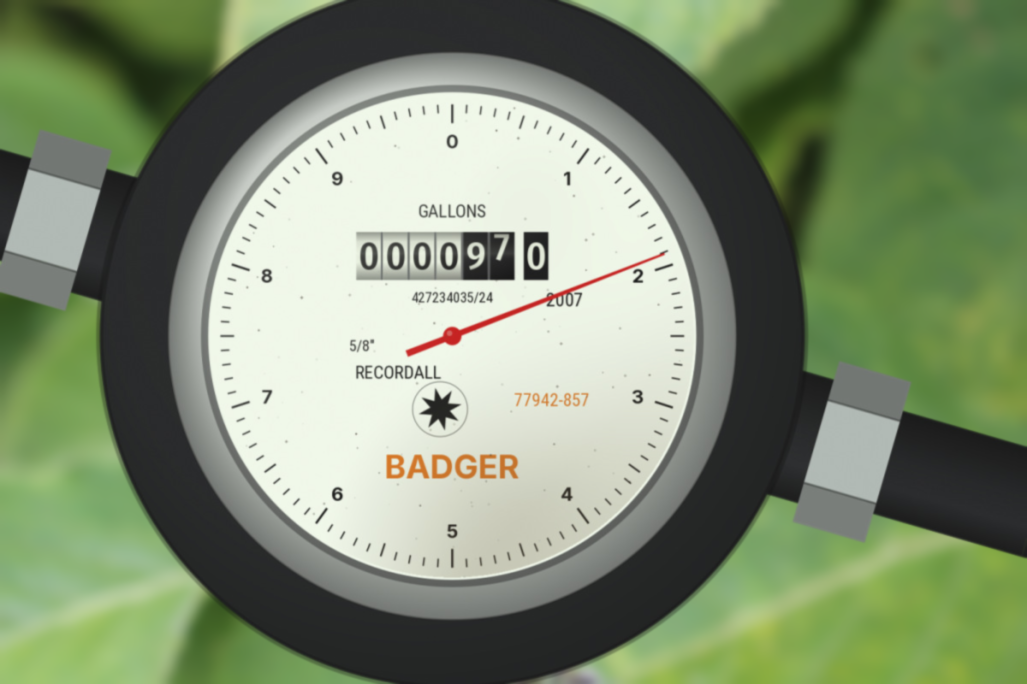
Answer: value=971.9 unit=gal
